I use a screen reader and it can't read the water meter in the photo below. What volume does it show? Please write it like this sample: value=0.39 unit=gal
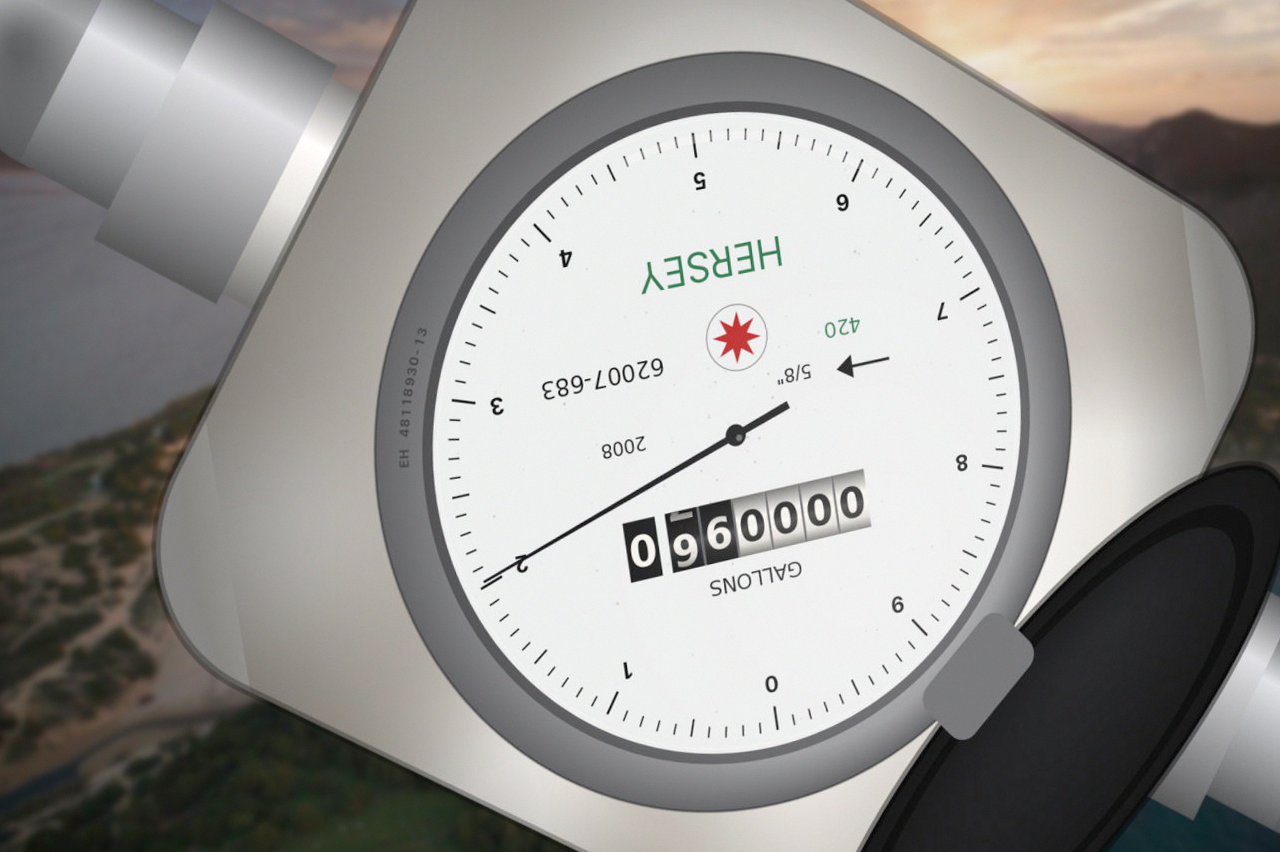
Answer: value=962.0 unit=gal
